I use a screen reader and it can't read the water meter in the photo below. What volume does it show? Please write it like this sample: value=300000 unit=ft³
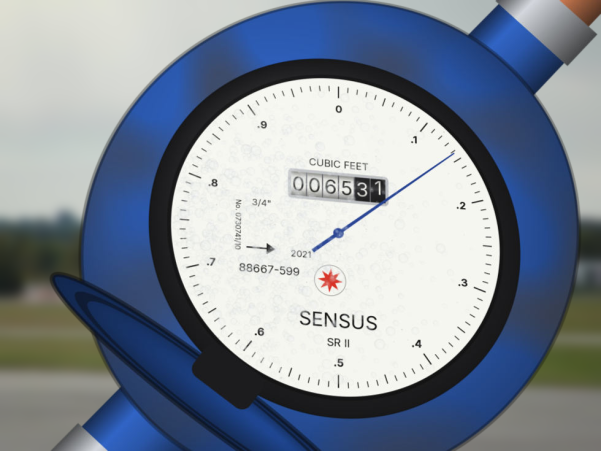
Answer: value=6531.14 unit=ft³
